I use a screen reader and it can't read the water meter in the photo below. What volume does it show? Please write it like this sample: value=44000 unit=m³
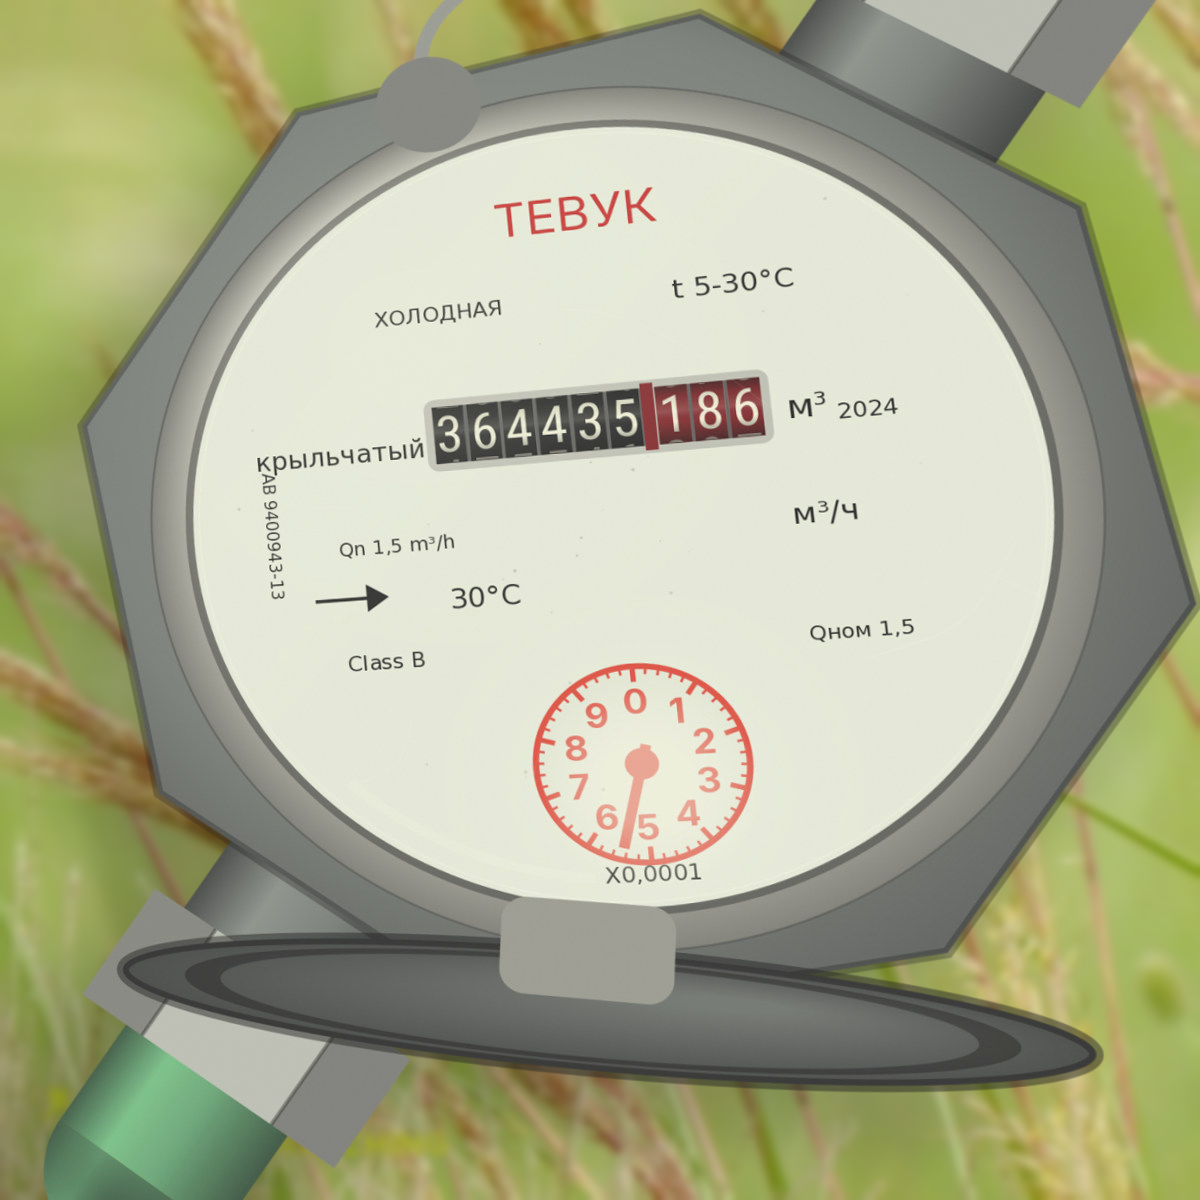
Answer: value=364435.1865 unit=m³
